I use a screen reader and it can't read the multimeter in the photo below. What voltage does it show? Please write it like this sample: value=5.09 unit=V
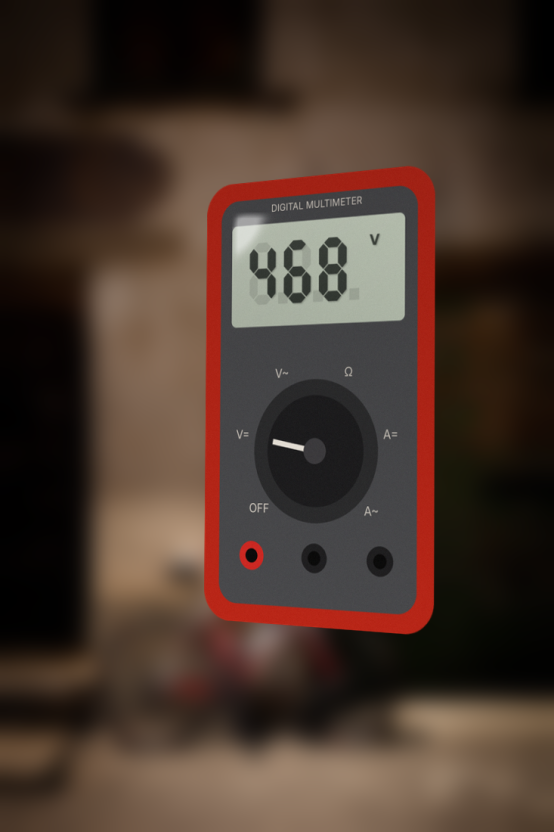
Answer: value=468 unit=V
